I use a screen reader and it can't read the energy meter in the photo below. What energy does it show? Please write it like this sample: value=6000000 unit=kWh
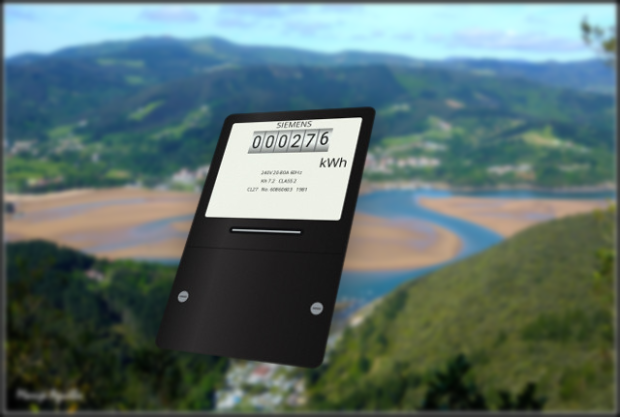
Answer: value=276 unit=kWh
